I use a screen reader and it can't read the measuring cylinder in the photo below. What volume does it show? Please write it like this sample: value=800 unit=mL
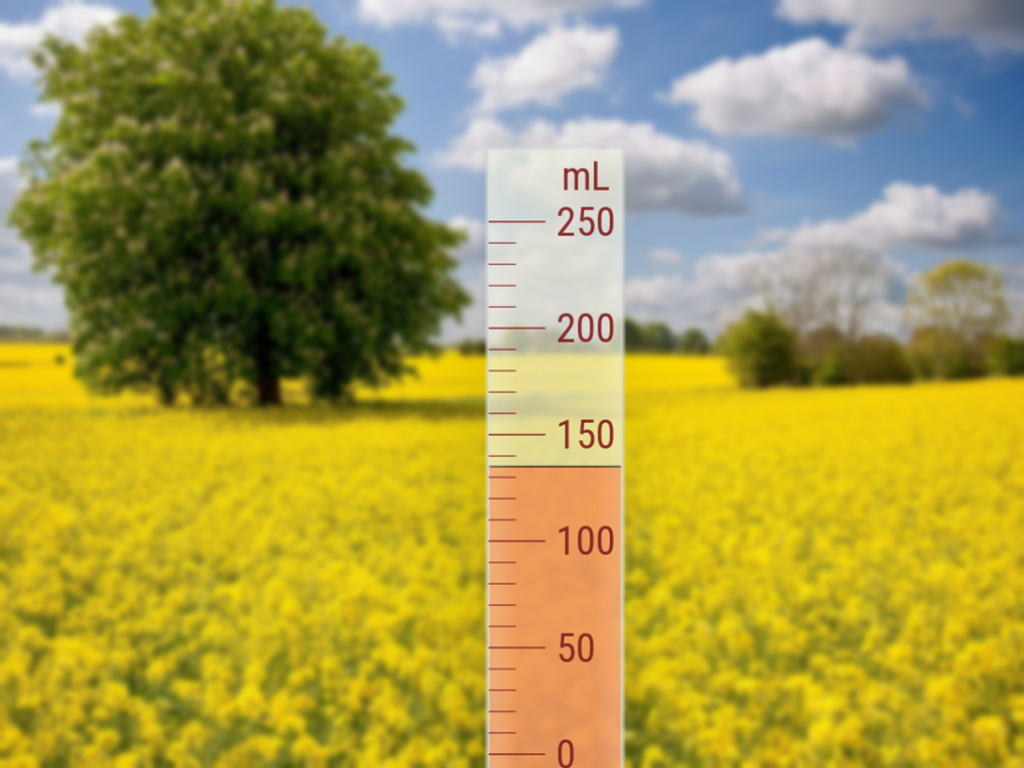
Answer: value=135 unit=mL
